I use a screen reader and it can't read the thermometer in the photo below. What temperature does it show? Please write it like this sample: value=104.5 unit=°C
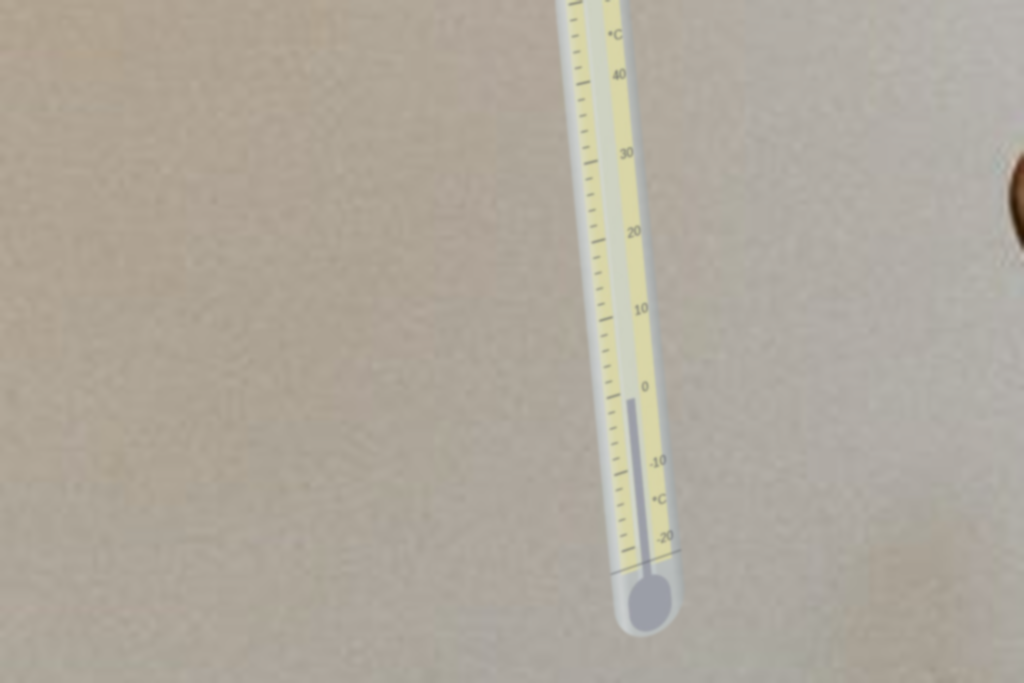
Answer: value=-1 unit=°C
